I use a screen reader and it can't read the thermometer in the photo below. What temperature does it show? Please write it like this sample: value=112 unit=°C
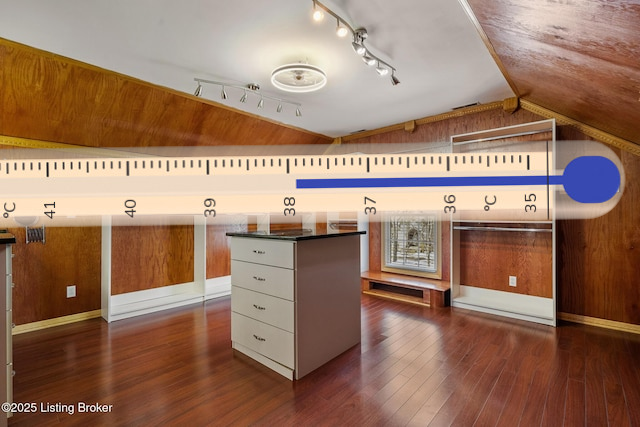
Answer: value=37.9 unit=°C
